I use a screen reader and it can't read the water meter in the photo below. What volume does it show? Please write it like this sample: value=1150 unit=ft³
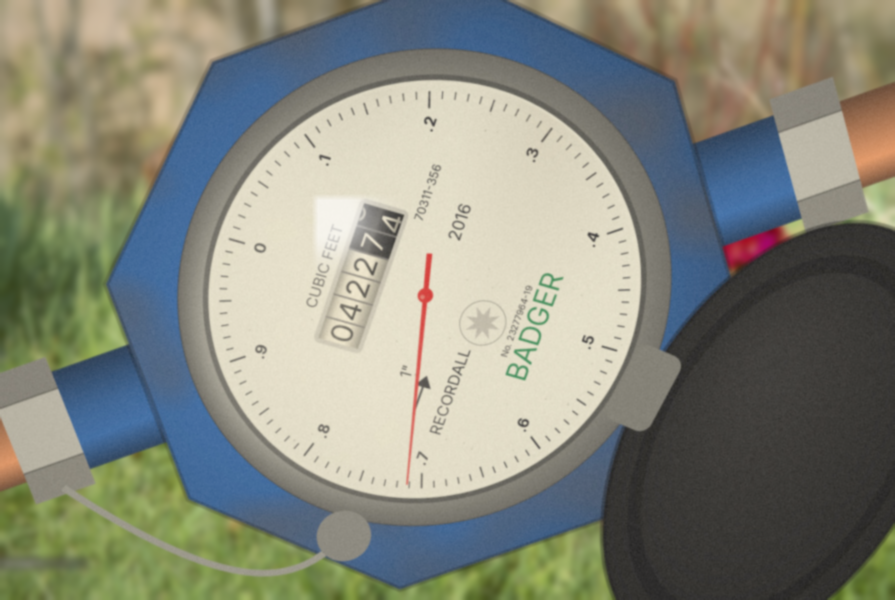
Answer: value=42273.71 unit=ft³
